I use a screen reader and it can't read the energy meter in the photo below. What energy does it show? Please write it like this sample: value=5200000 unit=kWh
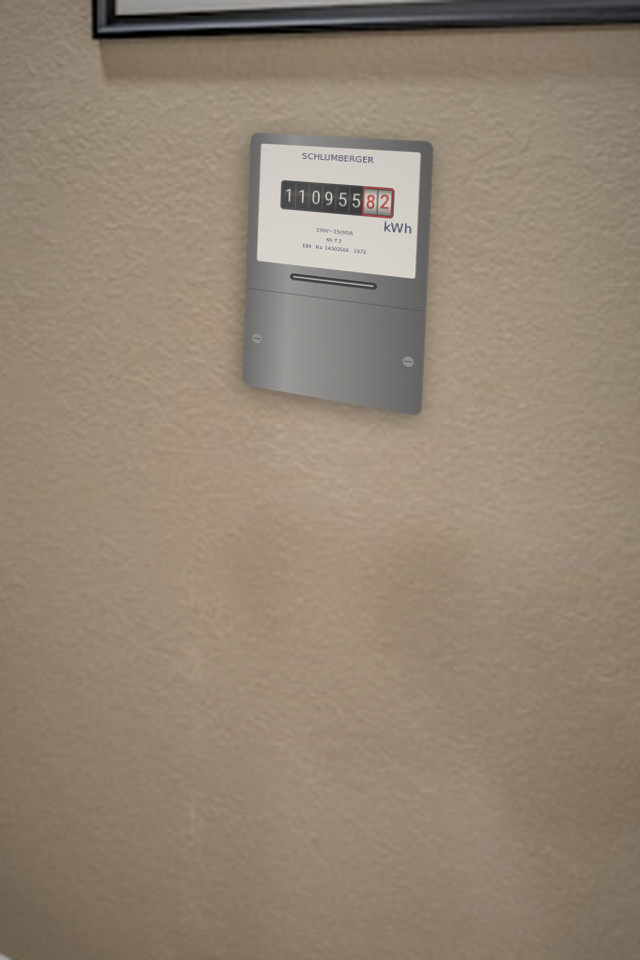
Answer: value=110955.82 unit=kWh
